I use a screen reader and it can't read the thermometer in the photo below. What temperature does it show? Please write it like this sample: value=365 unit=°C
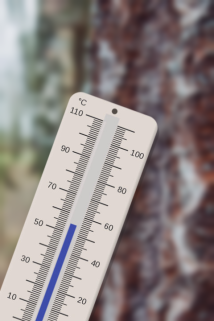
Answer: value=55 unit=°C
